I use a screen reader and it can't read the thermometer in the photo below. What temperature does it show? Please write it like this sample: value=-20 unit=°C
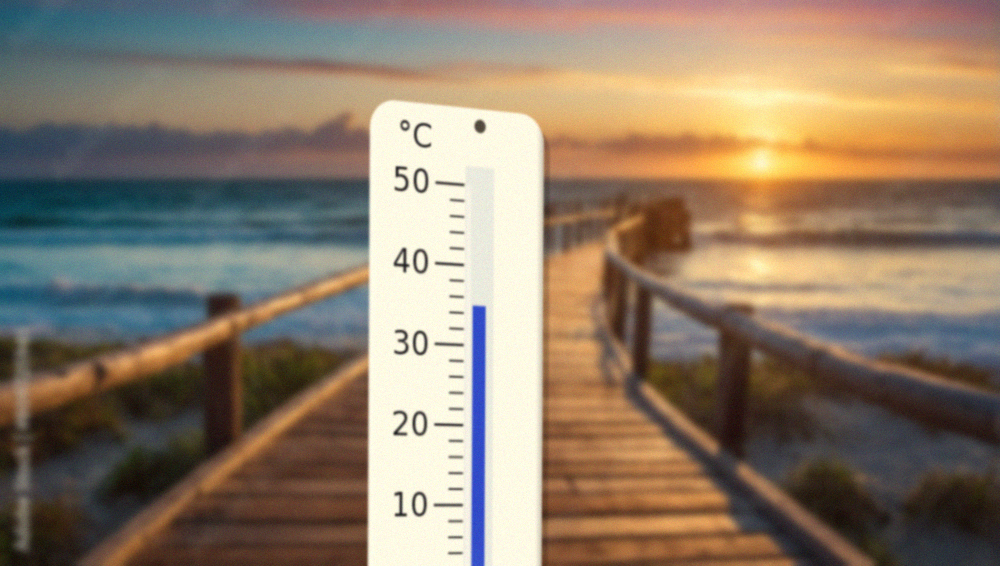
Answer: value=35 unit=°C
